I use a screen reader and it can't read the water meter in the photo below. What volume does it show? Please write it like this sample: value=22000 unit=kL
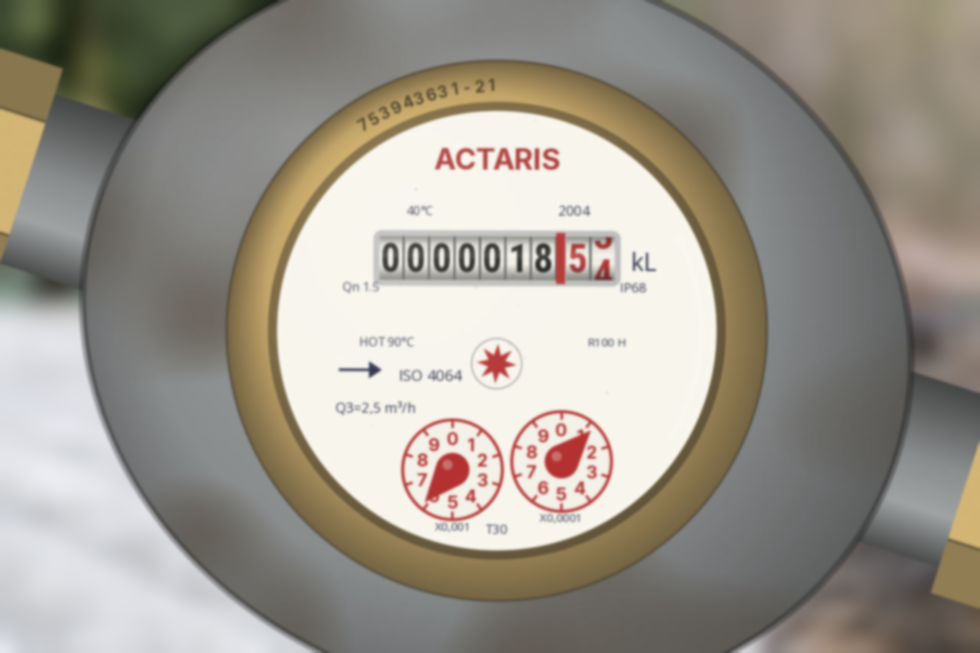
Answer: value=18.5361 unit=kL
